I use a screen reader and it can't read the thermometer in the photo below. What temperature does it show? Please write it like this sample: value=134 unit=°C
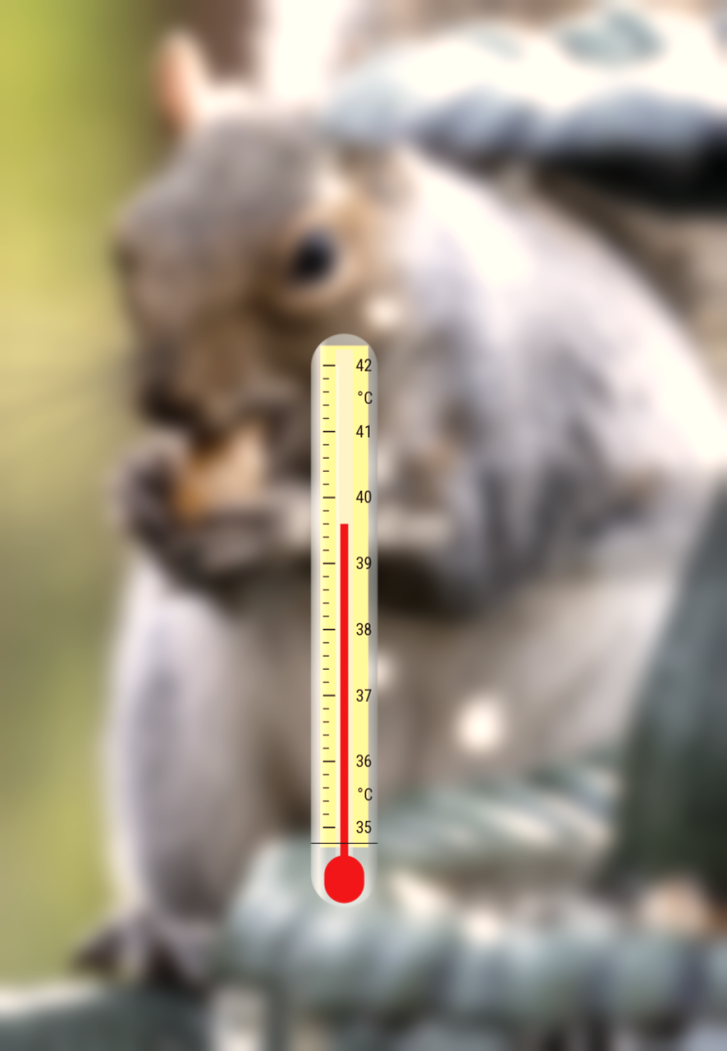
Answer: value=39.6 unit=°C
